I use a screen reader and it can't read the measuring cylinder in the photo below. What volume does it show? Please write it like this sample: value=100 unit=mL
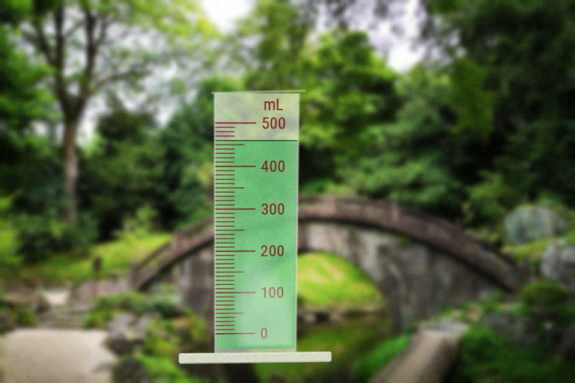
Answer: value=460 unit=mL
